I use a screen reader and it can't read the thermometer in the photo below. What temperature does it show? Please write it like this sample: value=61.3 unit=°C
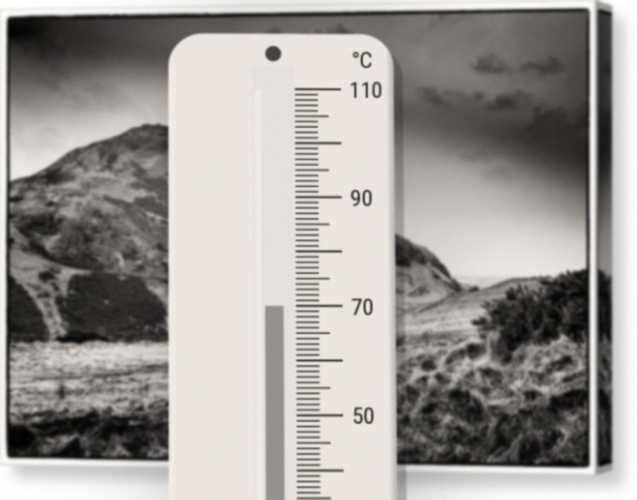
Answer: value=70 unit=°C
